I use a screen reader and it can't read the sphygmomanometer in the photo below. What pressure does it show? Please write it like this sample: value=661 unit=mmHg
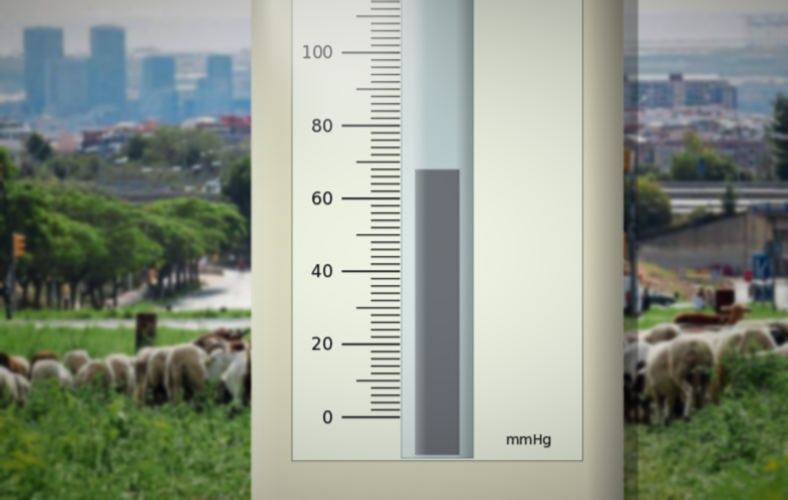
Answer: value=68 unit=mmHg
